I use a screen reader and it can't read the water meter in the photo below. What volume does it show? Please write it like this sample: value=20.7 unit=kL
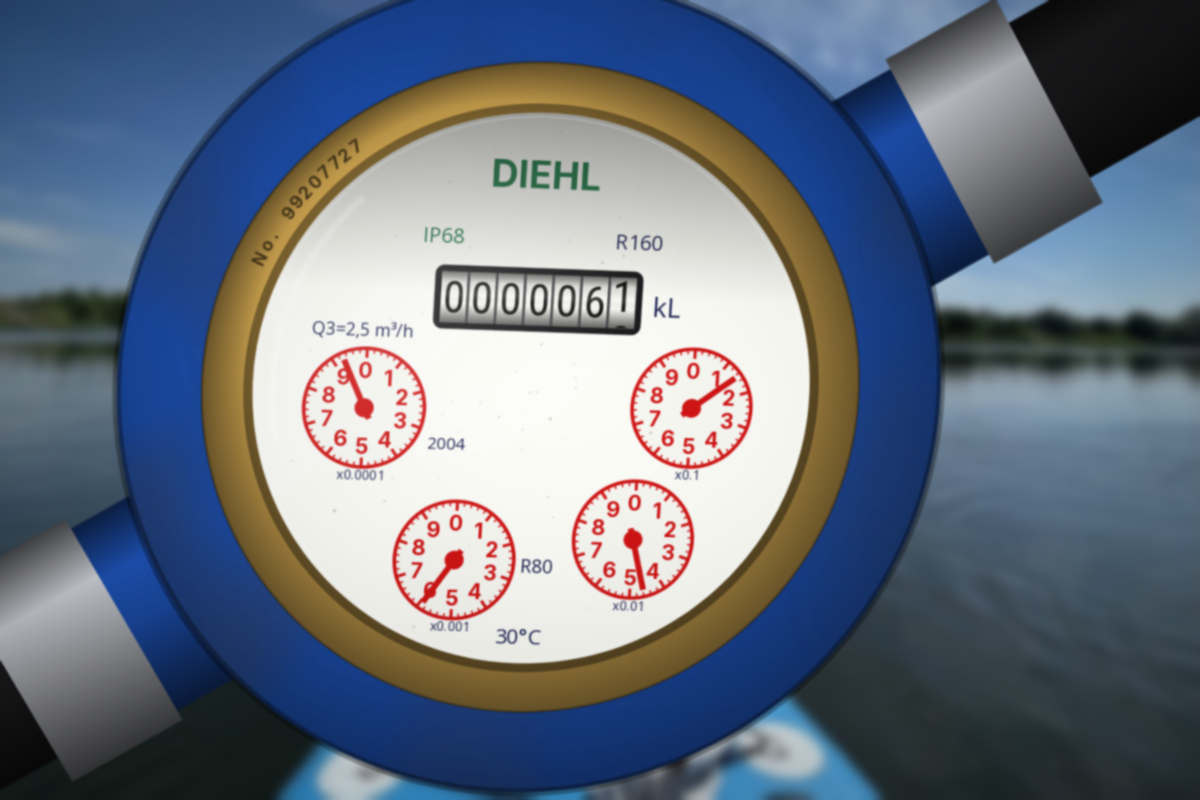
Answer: value=61.1459 unit=kL
